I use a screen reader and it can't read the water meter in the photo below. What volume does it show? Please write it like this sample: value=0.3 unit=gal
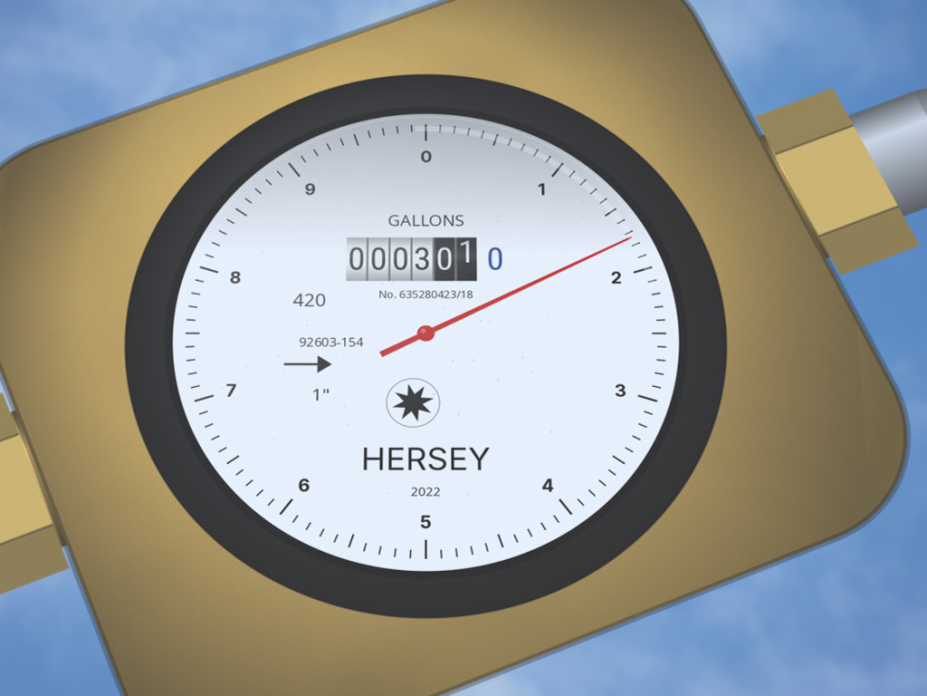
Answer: value=3011.7 unit=gal
